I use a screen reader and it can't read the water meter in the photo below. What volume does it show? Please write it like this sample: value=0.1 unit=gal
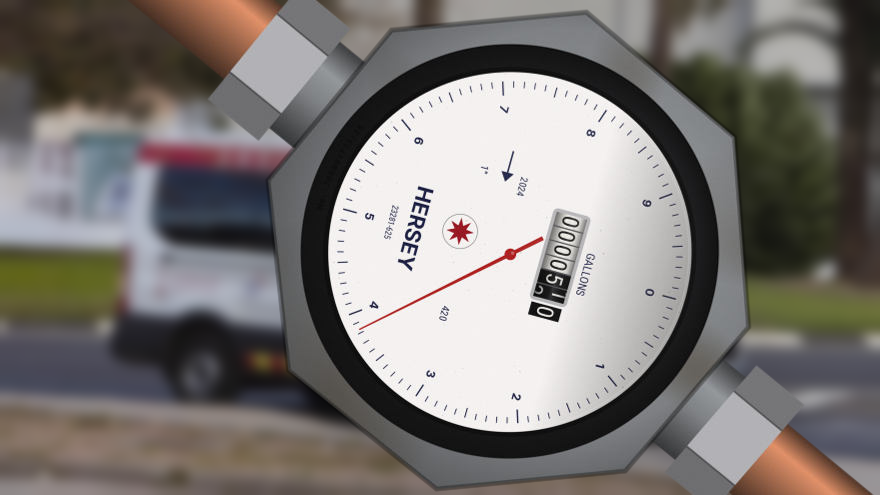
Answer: value=513.8 unit=gal
